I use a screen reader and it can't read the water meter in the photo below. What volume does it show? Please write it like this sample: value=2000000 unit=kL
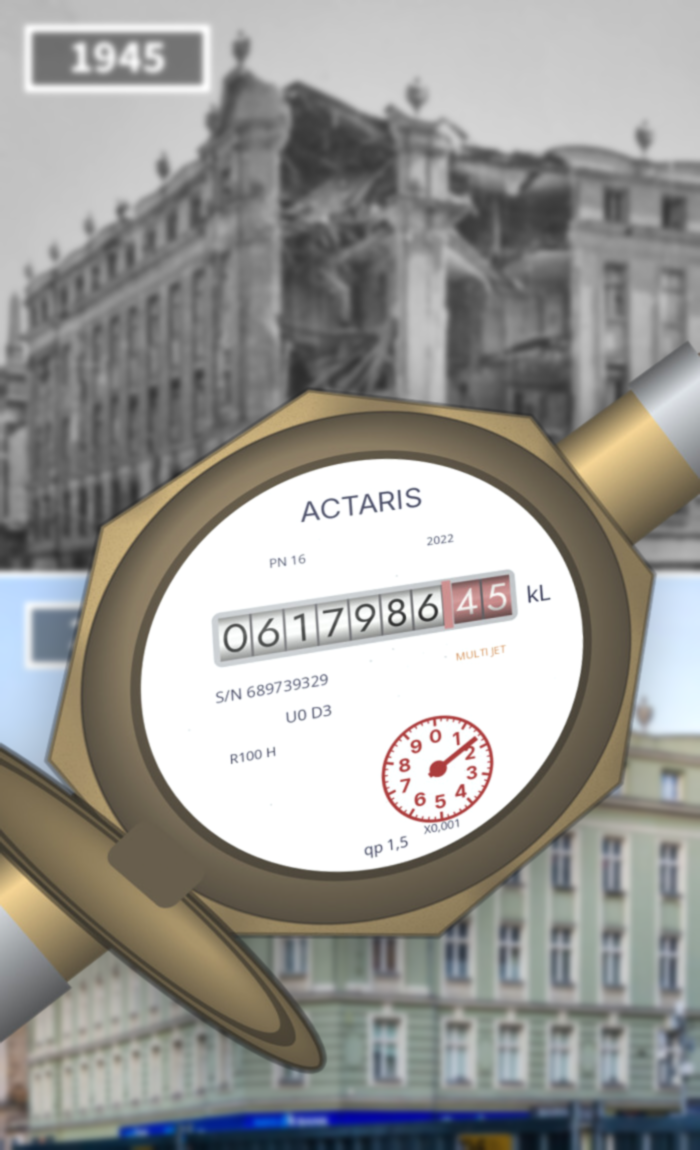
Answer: value=617986.451 unit=kL
